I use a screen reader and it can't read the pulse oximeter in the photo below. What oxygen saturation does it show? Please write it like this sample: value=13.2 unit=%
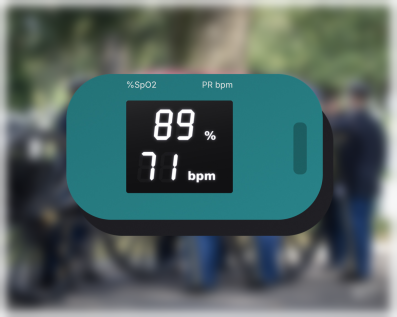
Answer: value=89 unit=%
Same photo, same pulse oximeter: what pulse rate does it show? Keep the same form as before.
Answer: value=71 unit=bpm
